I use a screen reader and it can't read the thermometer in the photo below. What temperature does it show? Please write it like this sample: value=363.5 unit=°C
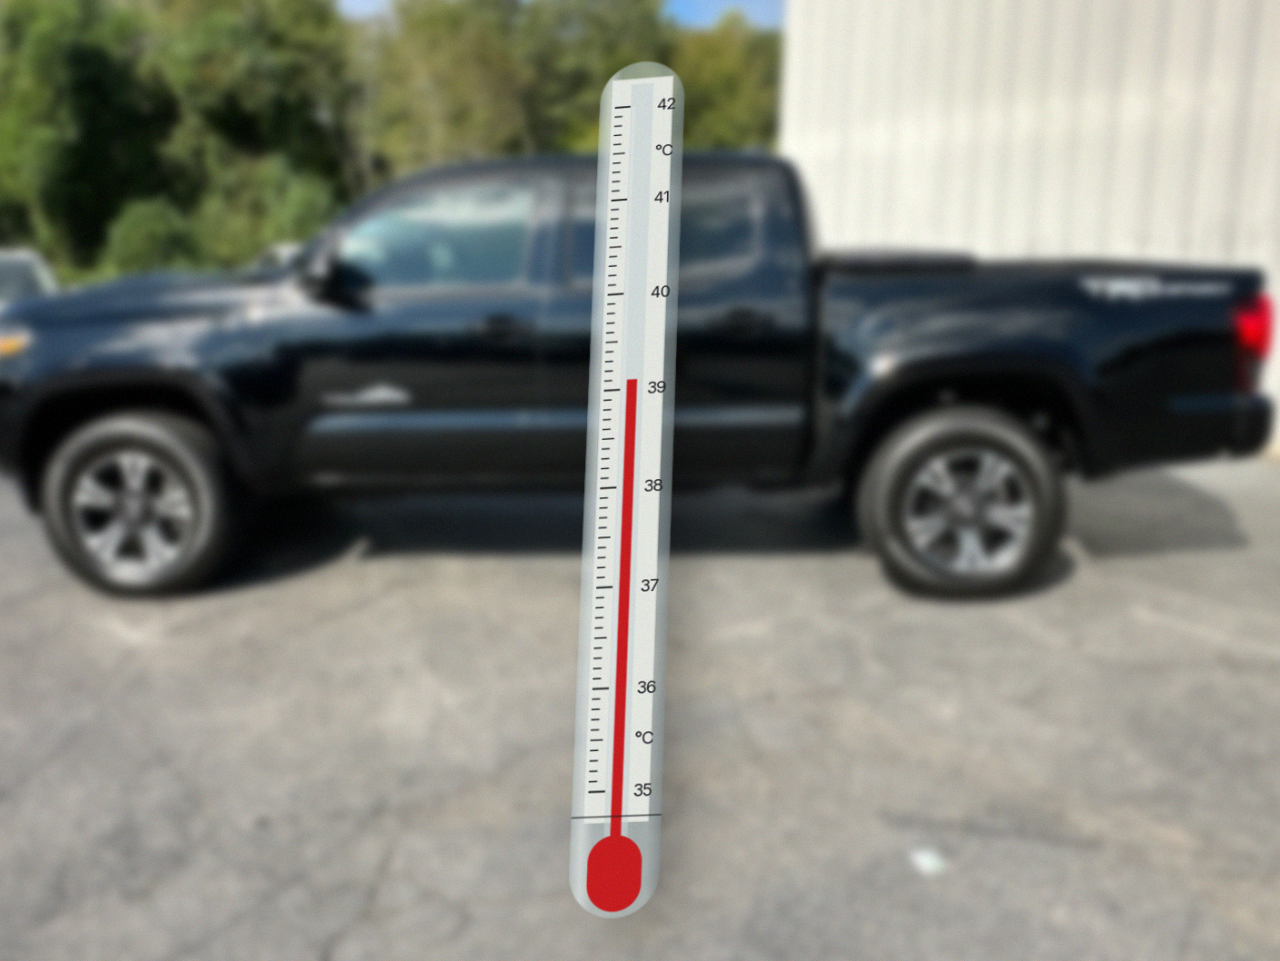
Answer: value=39.1 unit=°C
